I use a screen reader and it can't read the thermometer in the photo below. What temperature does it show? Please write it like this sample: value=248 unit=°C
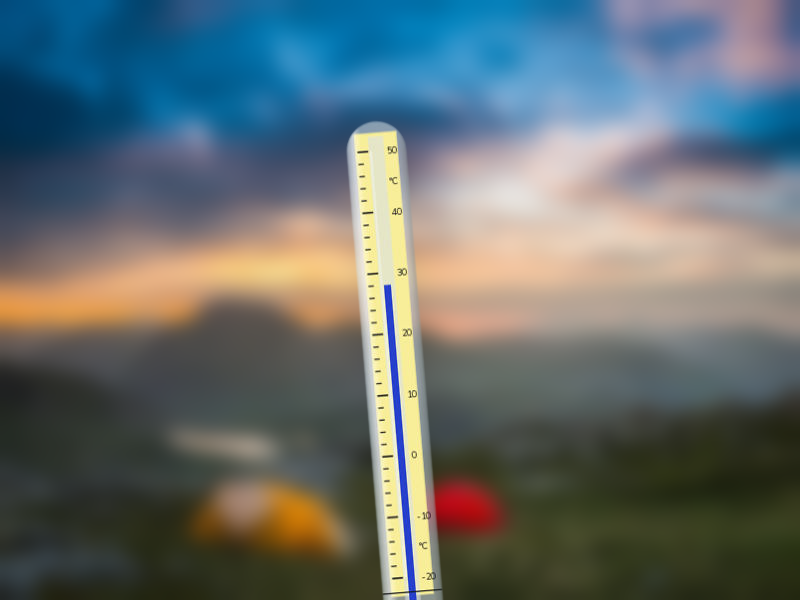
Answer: value=28 unit=°C
